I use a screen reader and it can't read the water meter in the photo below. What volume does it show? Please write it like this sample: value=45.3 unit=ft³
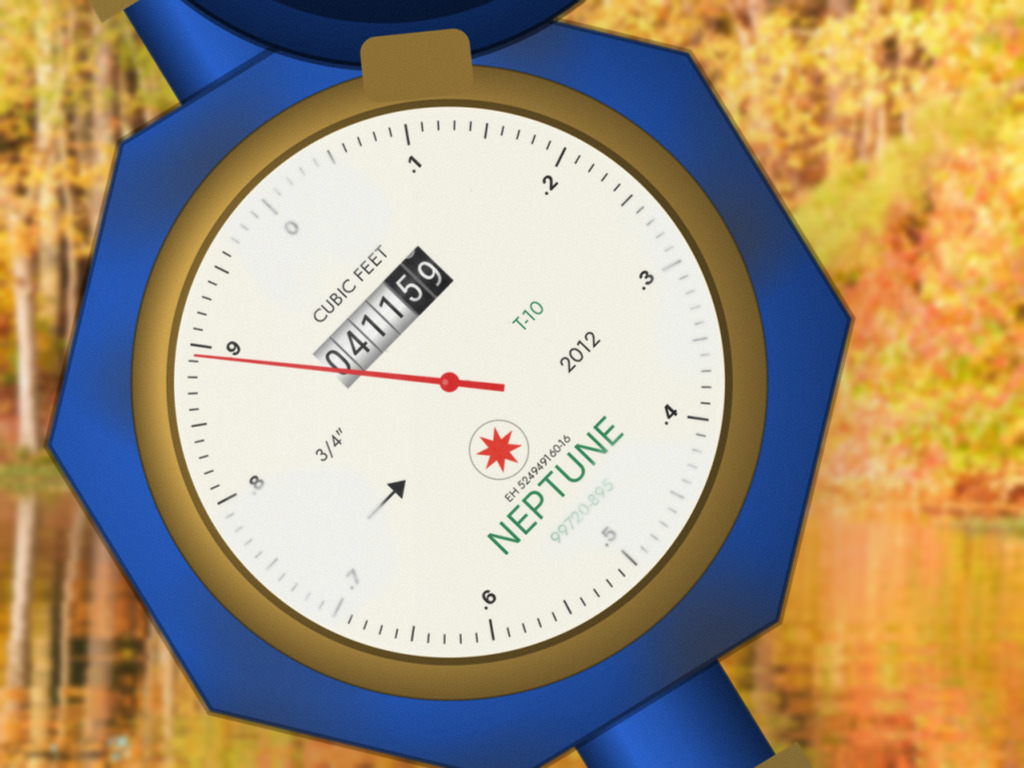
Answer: value=41158.89 unit=ft³
